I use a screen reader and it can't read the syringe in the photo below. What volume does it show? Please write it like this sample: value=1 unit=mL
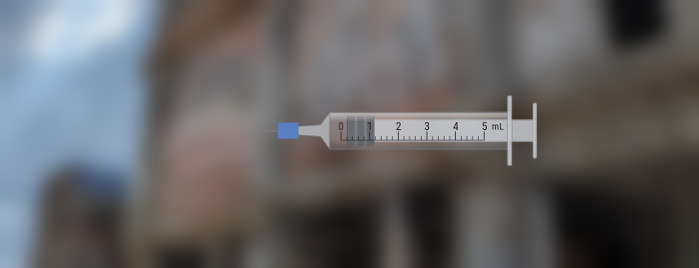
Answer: value=0.2 unit=mL
